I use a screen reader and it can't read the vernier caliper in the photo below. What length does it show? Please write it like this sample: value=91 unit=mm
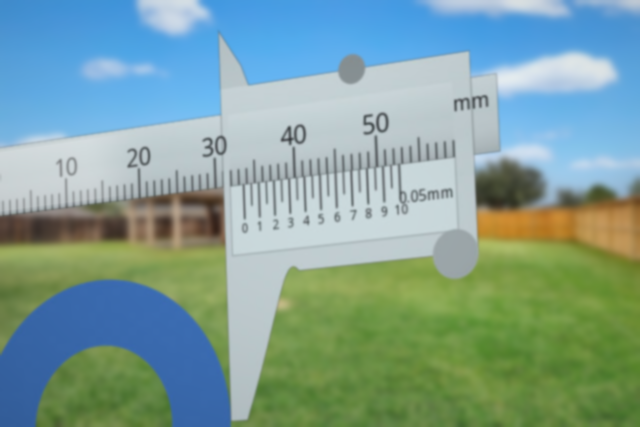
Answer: value=33.6 unit=mm
